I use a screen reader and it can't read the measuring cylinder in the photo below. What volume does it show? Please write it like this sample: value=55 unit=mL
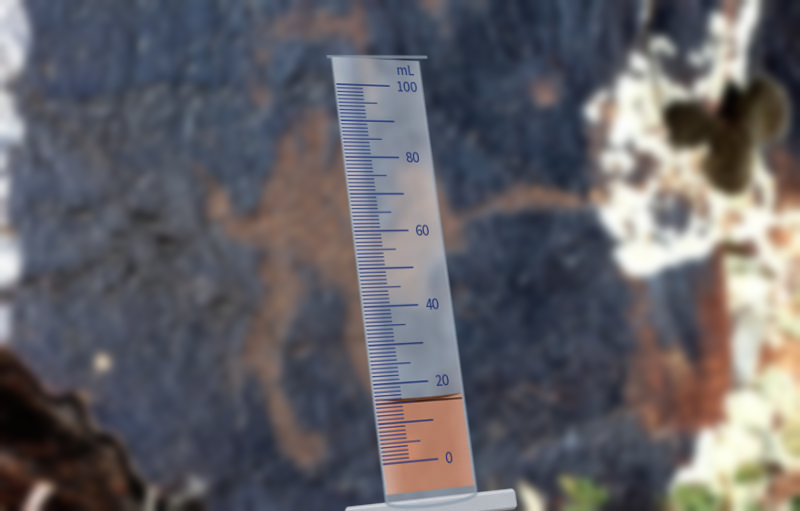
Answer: value=15 unit=mL
